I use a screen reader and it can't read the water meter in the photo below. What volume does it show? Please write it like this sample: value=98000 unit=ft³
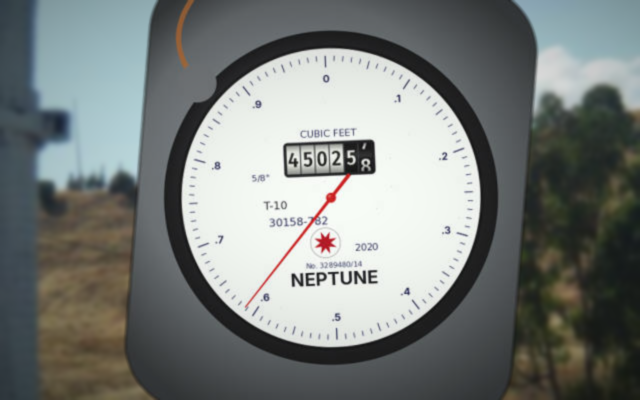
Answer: value=450257.61 unit=ft³
